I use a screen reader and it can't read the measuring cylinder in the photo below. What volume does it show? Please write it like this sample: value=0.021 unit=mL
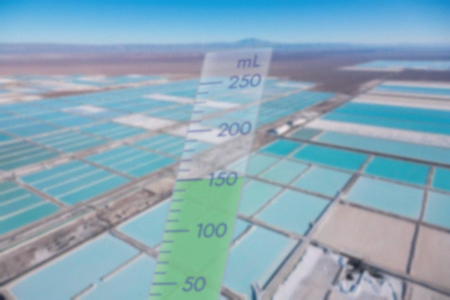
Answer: value=150 unit=mL
